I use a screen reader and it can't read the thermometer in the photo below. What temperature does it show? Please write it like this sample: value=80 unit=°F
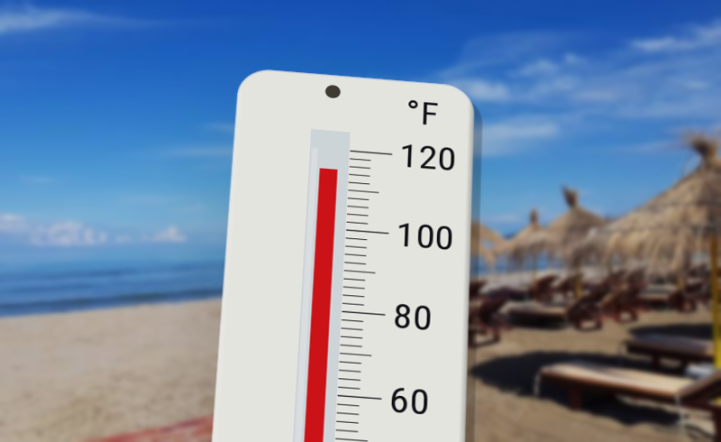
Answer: value=115 unit=°F
